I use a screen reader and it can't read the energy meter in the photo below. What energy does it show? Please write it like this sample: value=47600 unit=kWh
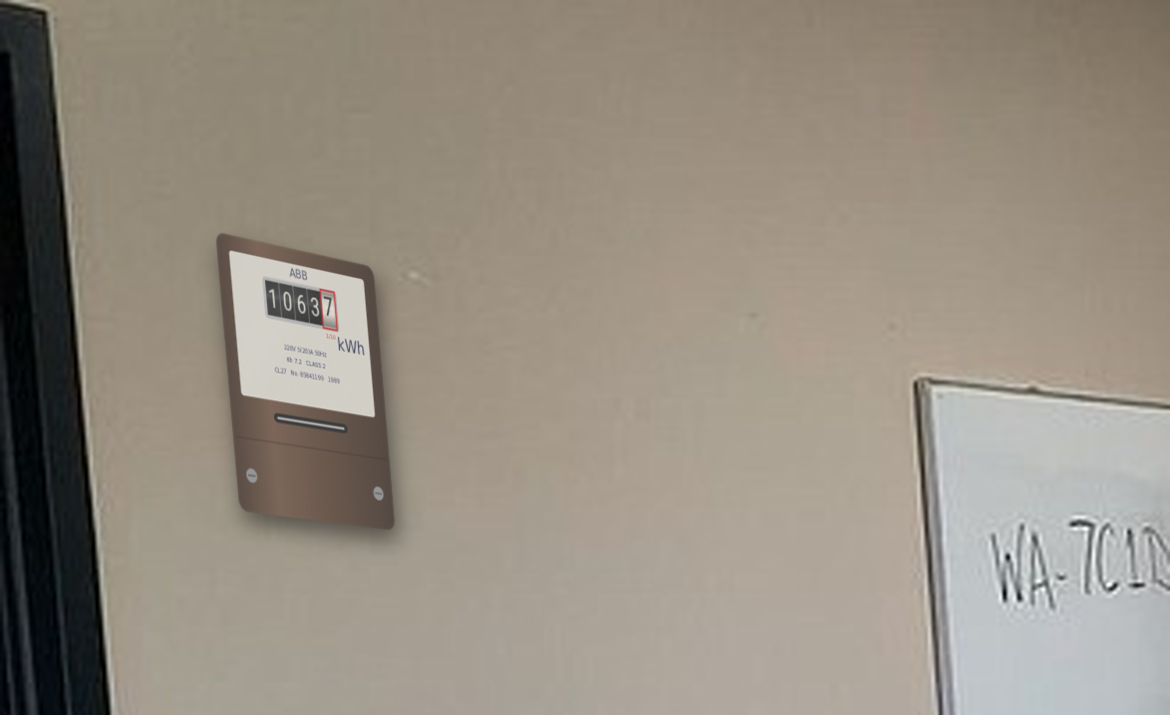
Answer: value=1063.7 unit=kWh
